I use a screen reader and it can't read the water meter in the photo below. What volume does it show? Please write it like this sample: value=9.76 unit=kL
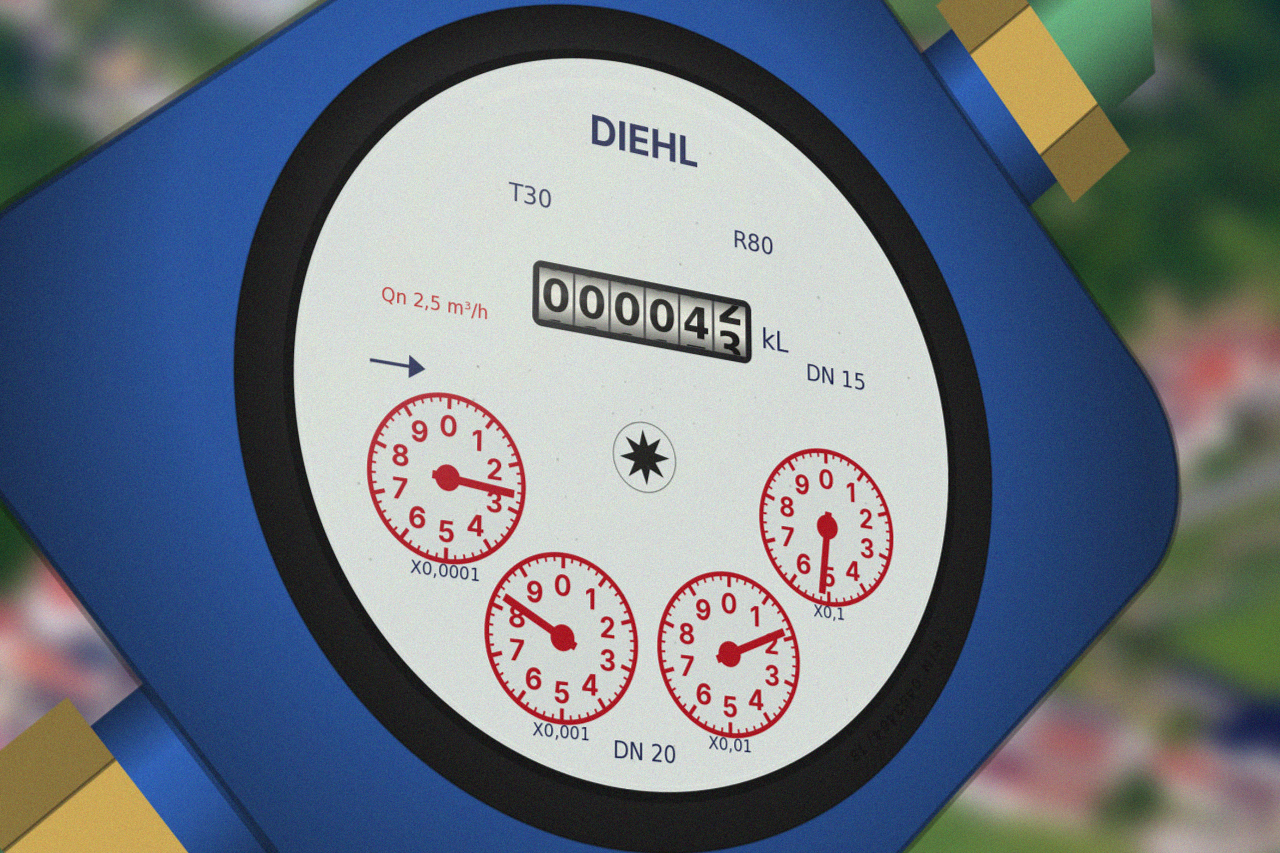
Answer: value=42.5182 unit=kL
